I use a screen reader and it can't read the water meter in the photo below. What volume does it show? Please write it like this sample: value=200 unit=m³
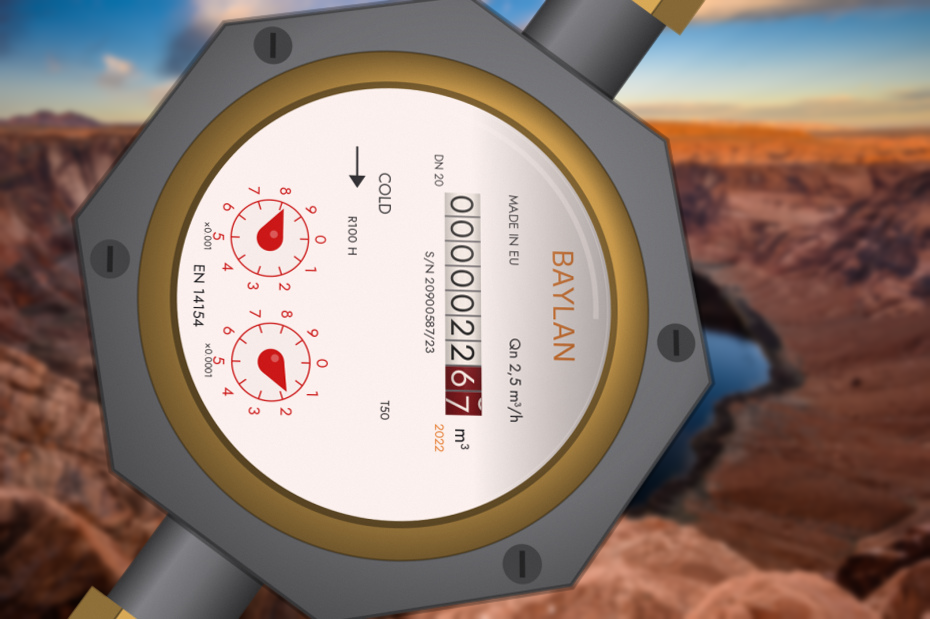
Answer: value=22.6681 unit=m³
